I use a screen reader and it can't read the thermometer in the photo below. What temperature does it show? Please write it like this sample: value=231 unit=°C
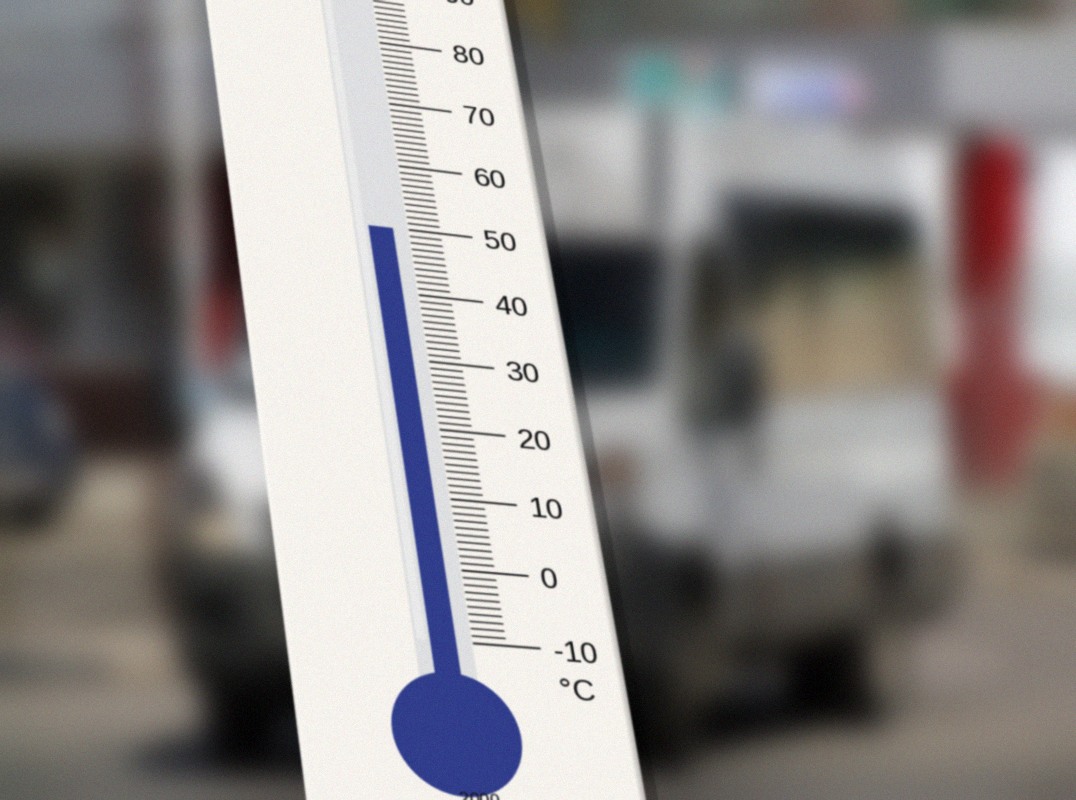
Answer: value=50 unit=°C
